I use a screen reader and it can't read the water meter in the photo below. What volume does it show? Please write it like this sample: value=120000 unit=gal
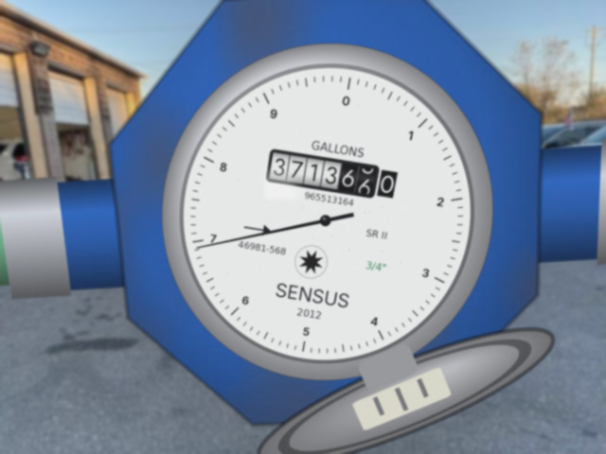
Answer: value=3713656.9 unit=gal
